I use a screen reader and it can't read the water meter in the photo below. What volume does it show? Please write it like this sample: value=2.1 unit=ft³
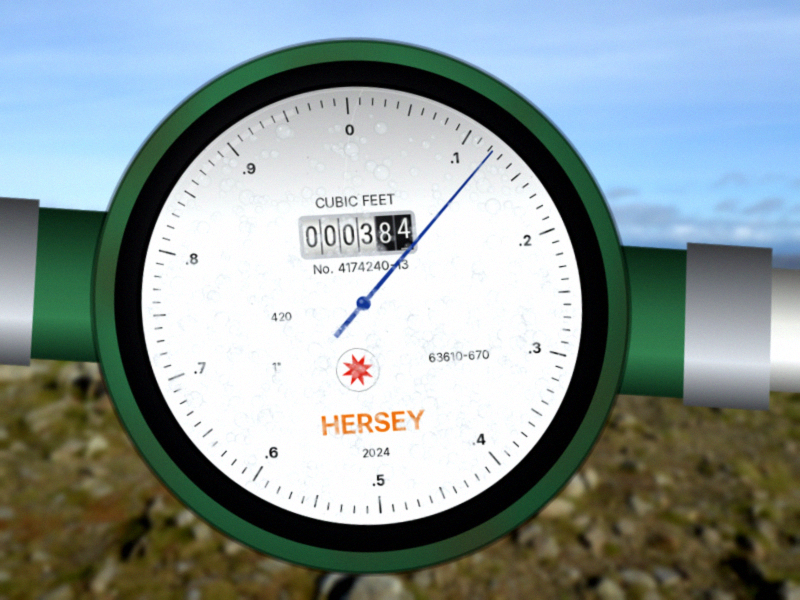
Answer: value=384.12 unit=ft³
